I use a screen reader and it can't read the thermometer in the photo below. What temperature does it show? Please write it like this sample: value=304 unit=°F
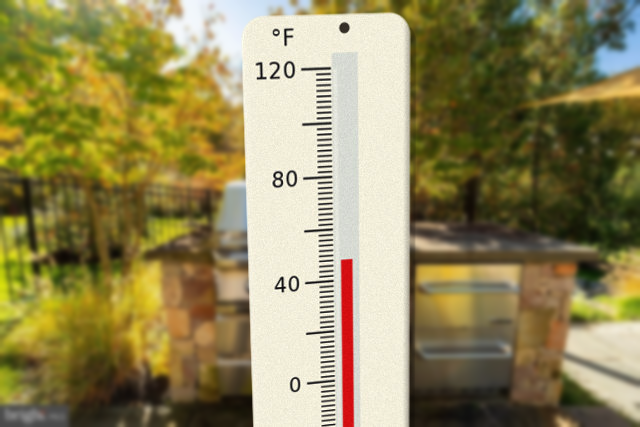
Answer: value=48 unit=°F
